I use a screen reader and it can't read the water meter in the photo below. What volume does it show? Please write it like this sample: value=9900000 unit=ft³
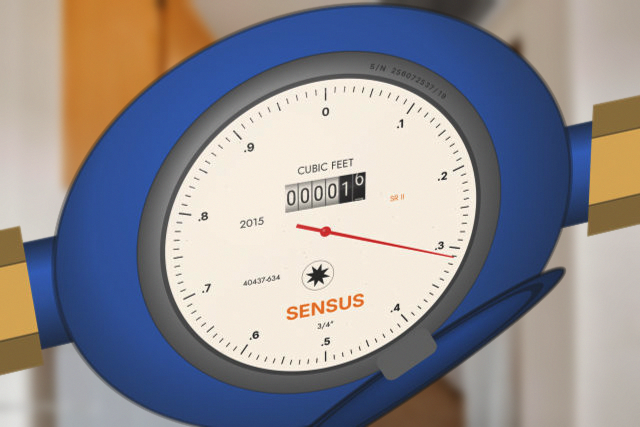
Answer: value=16.31 unit=ft³
